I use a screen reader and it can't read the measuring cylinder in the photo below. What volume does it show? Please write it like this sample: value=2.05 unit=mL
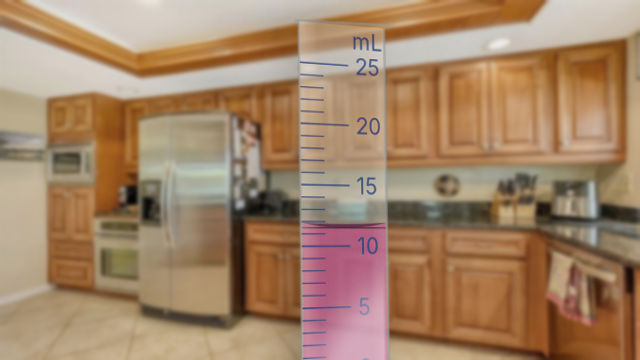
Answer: value=11.5 unit=mL
